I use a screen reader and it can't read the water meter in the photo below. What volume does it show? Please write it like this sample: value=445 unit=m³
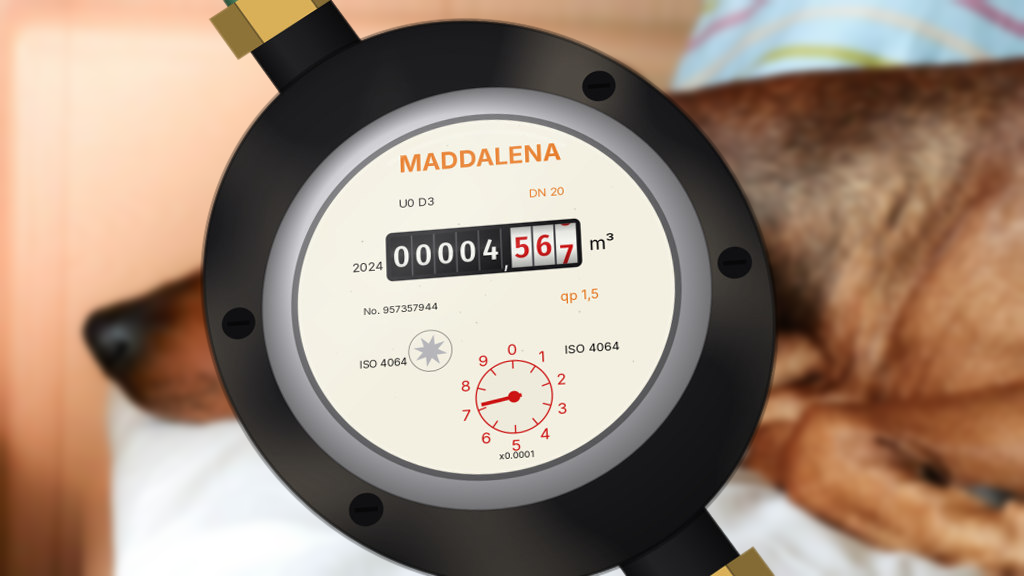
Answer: value=4.5667 unit=m³
